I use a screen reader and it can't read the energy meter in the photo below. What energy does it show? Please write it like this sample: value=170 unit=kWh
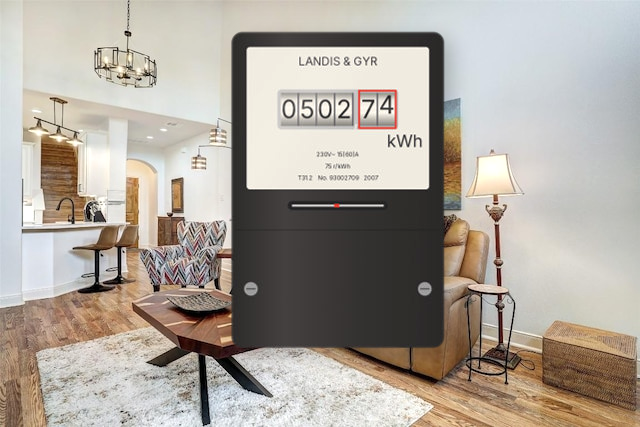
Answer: value=502.74 unit=kWh
